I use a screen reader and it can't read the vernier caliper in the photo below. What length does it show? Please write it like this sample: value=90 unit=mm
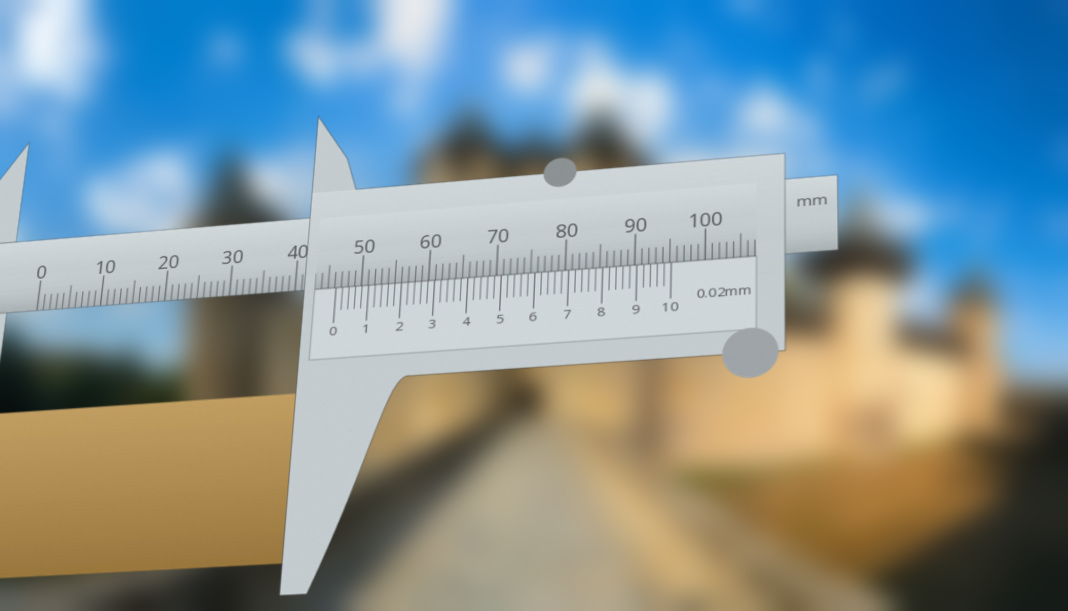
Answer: value=46.2 unit=mm
